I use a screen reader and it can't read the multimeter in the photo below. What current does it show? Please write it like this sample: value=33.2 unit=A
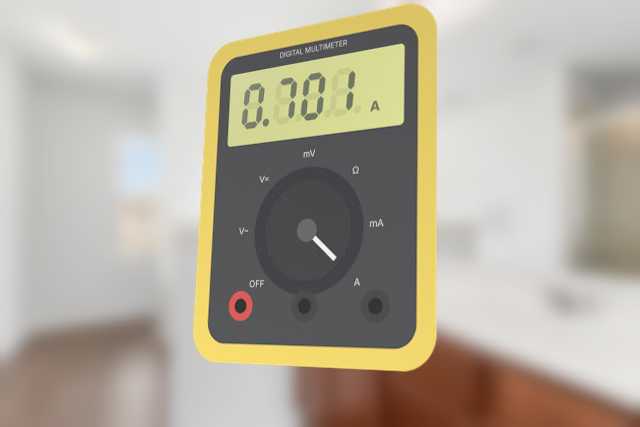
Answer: value=0.701 unit=A
